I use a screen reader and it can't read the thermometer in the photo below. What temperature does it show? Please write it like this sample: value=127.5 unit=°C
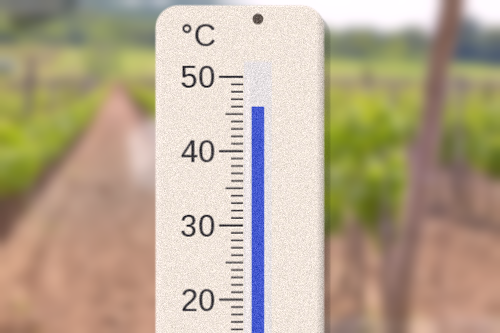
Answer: value=46 unit=°C
